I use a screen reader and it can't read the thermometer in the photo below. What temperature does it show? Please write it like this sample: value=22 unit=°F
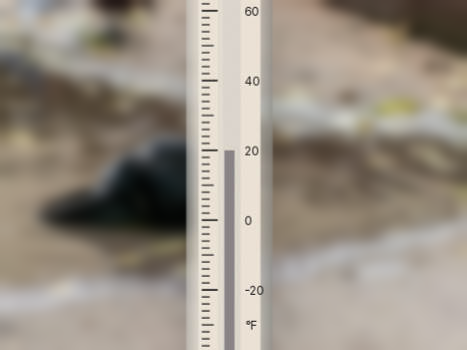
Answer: value=20 unit=°F
